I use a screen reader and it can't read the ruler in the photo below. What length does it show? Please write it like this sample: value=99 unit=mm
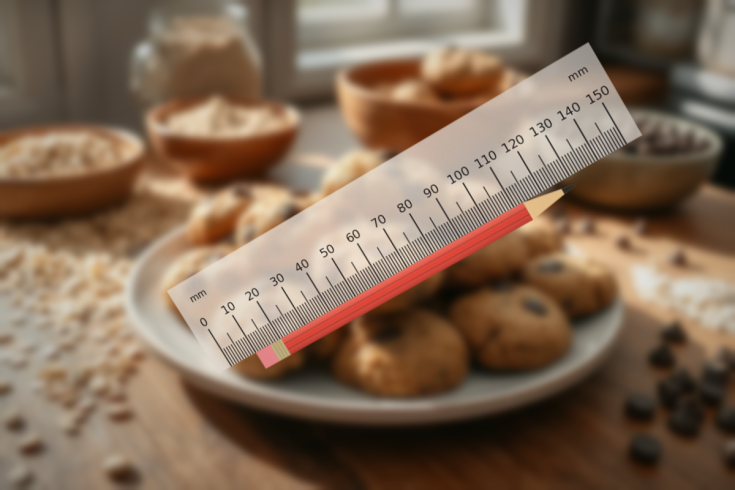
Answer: value=120 unit=mm
